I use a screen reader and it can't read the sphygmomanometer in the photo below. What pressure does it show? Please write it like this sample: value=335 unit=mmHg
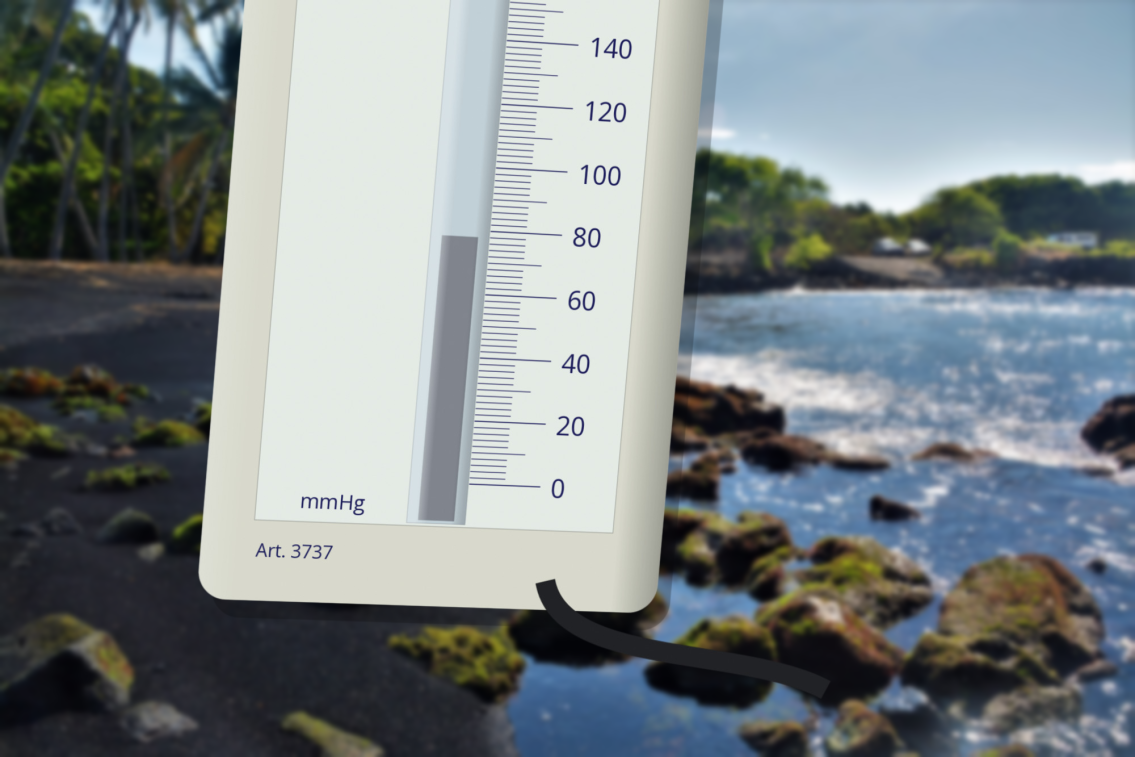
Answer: value=78 unit=mmHg
